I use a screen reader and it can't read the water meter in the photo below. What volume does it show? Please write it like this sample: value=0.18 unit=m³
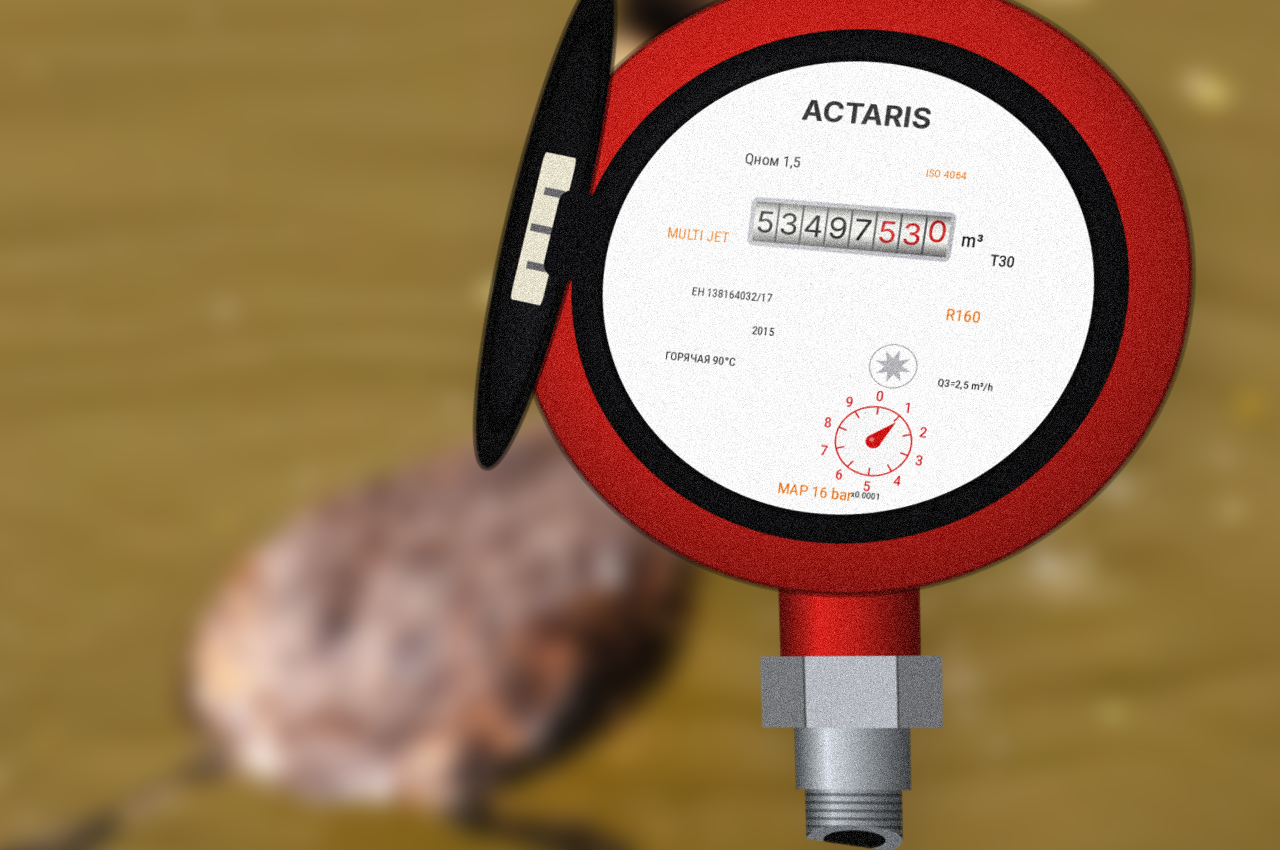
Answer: value=53497.5301 unit=m³
